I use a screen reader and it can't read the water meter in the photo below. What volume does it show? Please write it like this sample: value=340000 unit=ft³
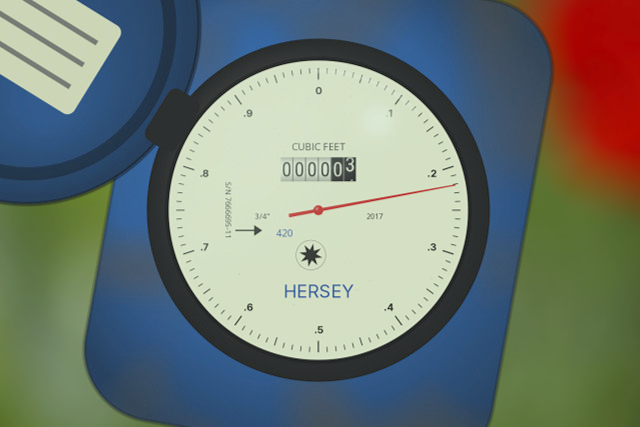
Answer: value=3.22 unit=ft³
